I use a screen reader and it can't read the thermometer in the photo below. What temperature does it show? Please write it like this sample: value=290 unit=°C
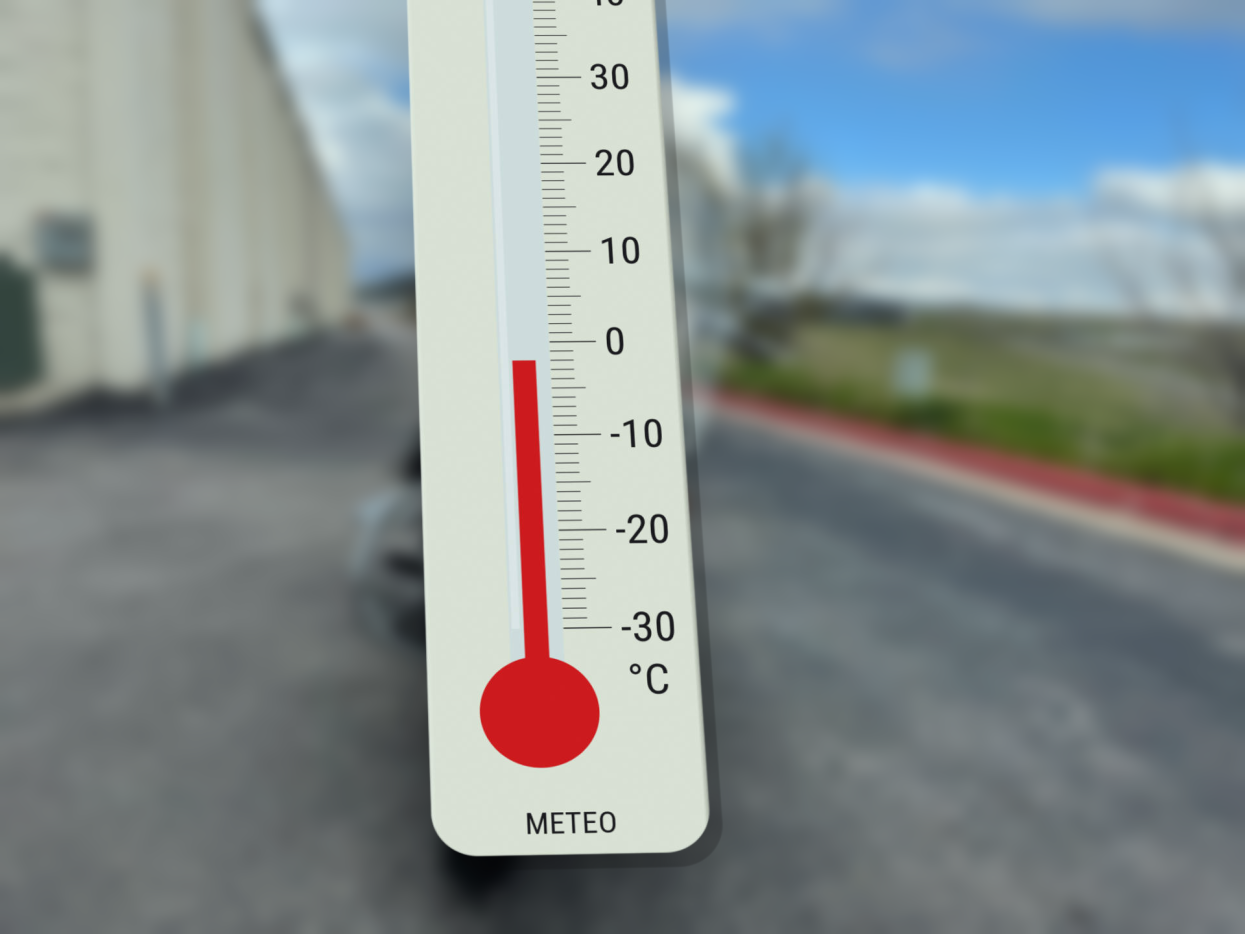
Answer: value=-2 unit=°C
